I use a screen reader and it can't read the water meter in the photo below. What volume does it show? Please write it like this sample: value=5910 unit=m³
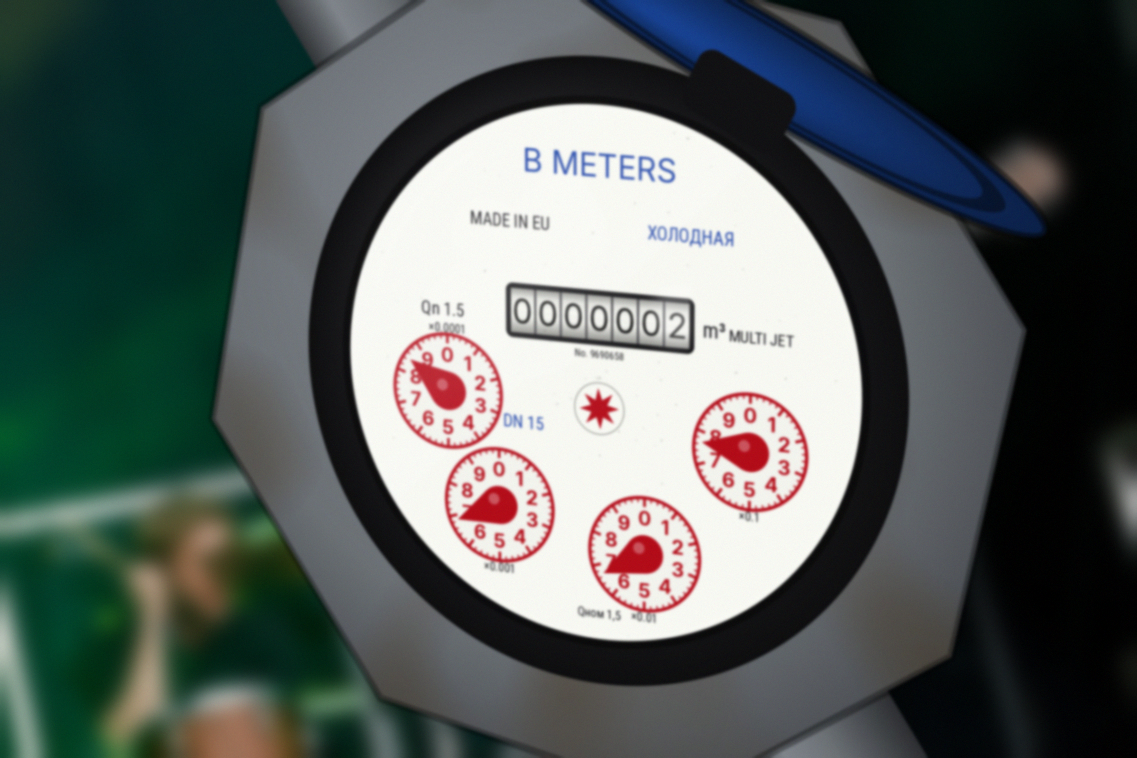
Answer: value=2.7668 unit=m³
